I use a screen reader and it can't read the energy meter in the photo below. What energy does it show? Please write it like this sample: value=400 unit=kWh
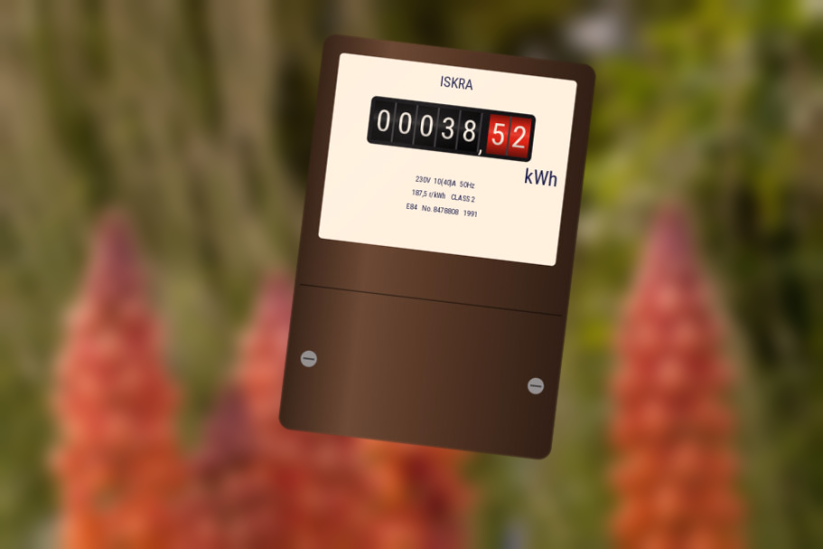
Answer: value=38.52 unit=kWh
